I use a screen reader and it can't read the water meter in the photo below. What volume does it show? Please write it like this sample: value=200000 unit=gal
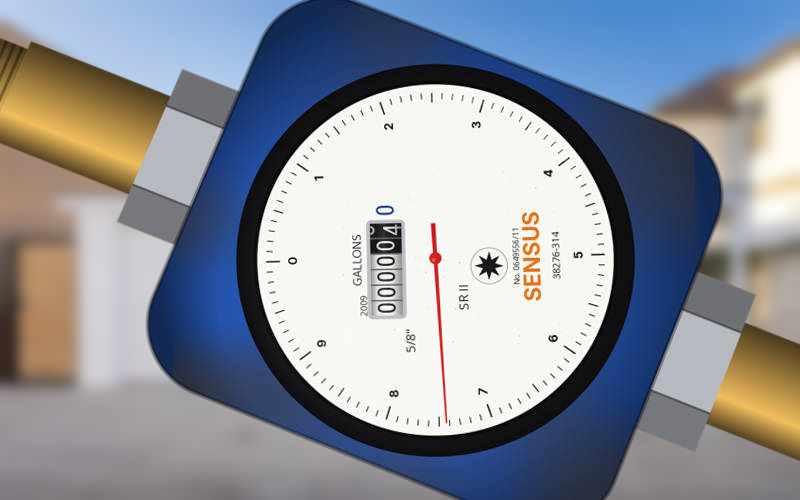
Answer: value=37.4 unit=gal
